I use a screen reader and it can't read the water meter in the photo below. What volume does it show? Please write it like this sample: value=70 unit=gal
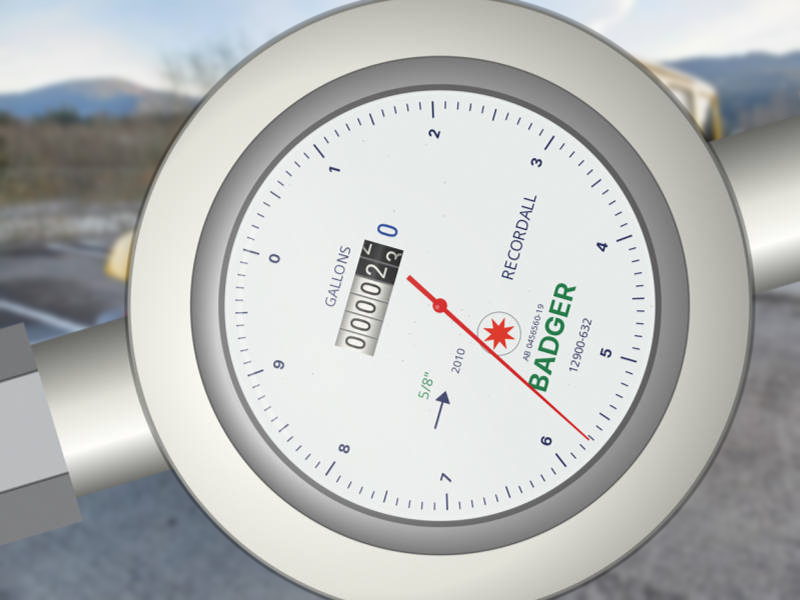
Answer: value=225.7 unit=gal
